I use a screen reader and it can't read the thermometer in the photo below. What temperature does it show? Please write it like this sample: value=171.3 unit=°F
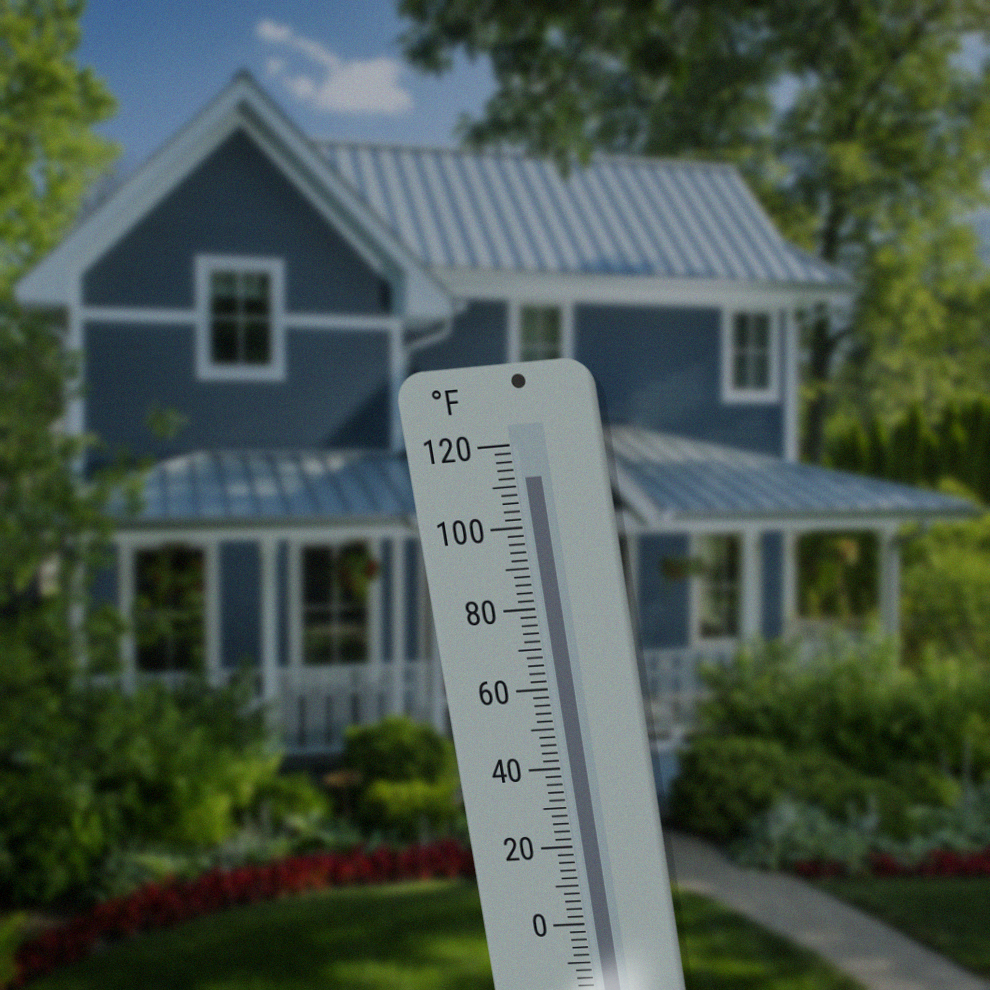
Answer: value=112 unit=°F
